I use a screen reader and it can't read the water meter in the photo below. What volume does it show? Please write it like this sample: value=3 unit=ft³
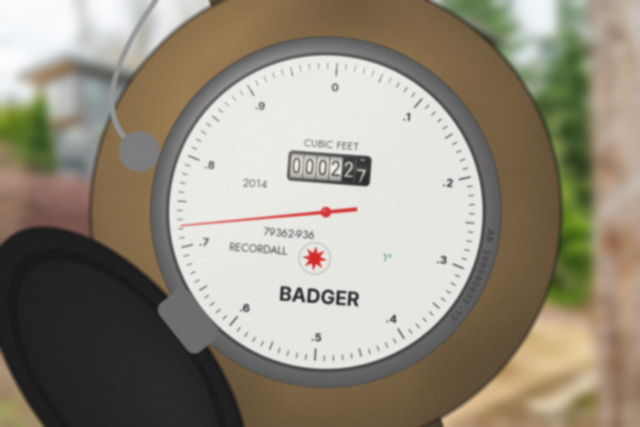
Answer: value=226.72 unit=ft³
